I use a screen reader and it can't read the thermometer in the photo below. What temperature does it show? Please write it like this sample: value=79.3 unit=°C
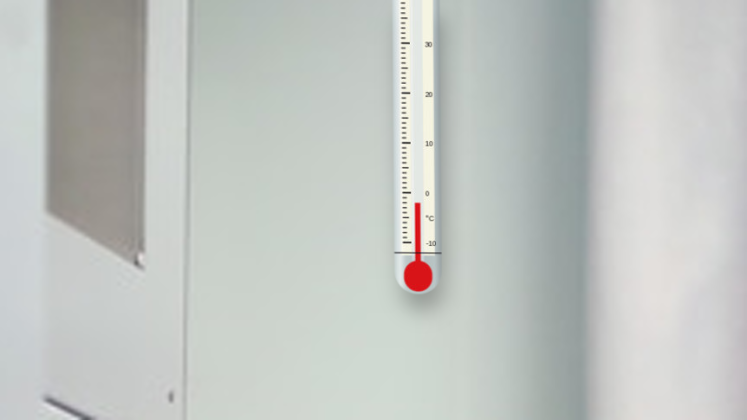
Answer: value=-2 unit=°C
